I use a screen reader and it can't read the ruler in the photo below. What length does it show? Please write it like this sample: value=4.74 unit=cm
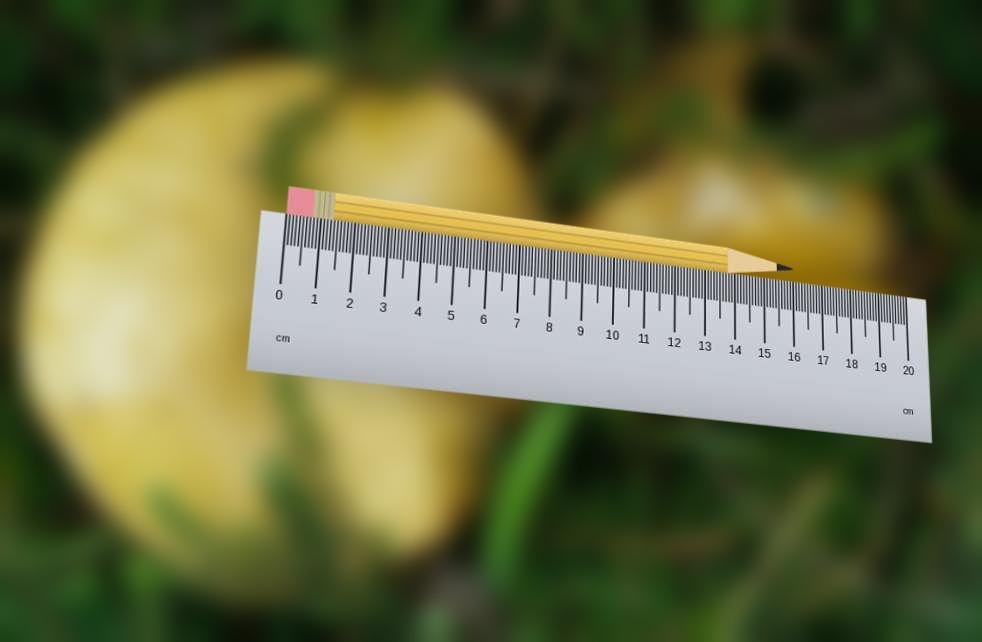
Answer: value=16 unit=cm
